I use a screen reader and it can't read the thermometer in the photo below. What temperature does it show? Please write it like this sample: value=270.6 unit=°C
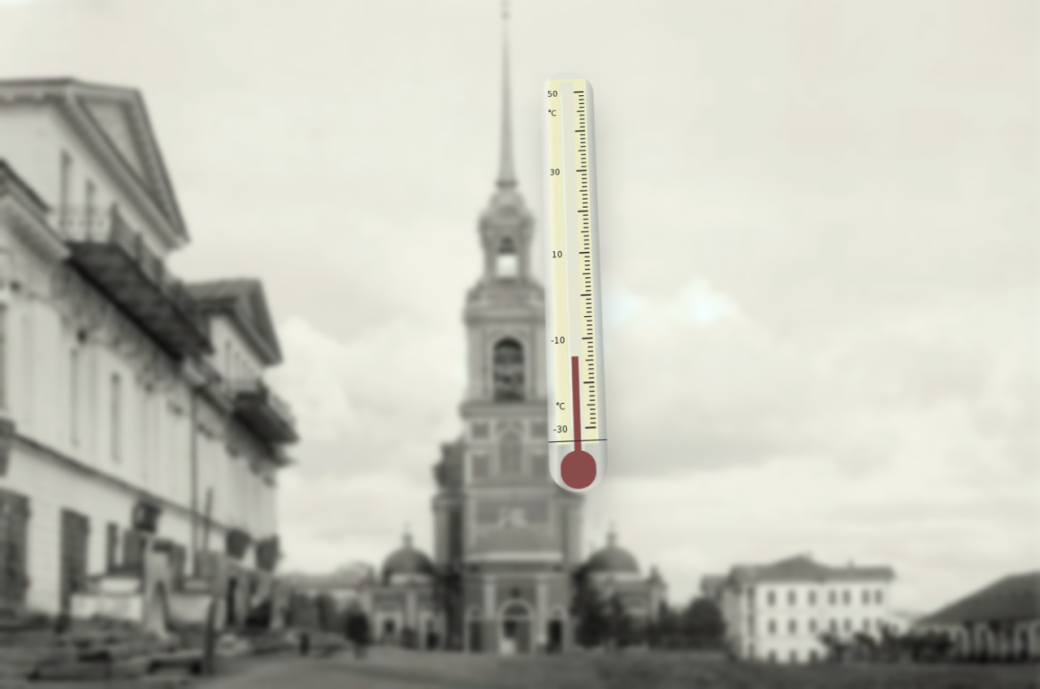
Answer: value=-14 unit=°C
